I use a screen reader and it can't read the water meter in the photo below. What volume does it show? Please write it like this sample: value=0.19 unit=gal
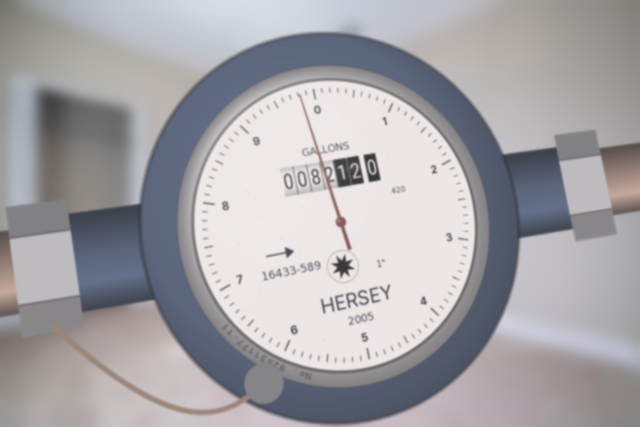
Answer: value=82119.8 unit=gal
